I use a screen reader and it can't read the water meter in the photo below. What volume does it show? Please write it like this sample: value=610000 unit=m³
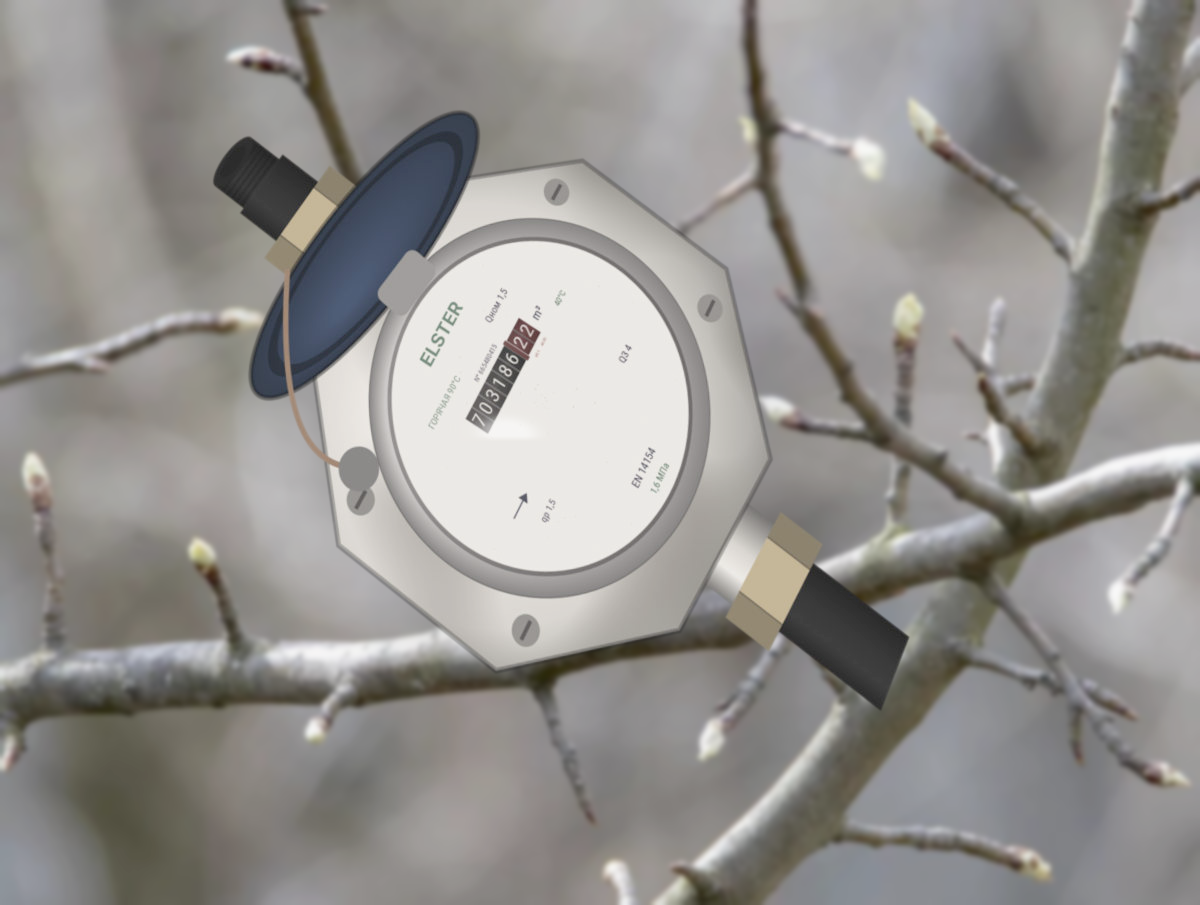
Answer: value=703186.22 unit=m³
